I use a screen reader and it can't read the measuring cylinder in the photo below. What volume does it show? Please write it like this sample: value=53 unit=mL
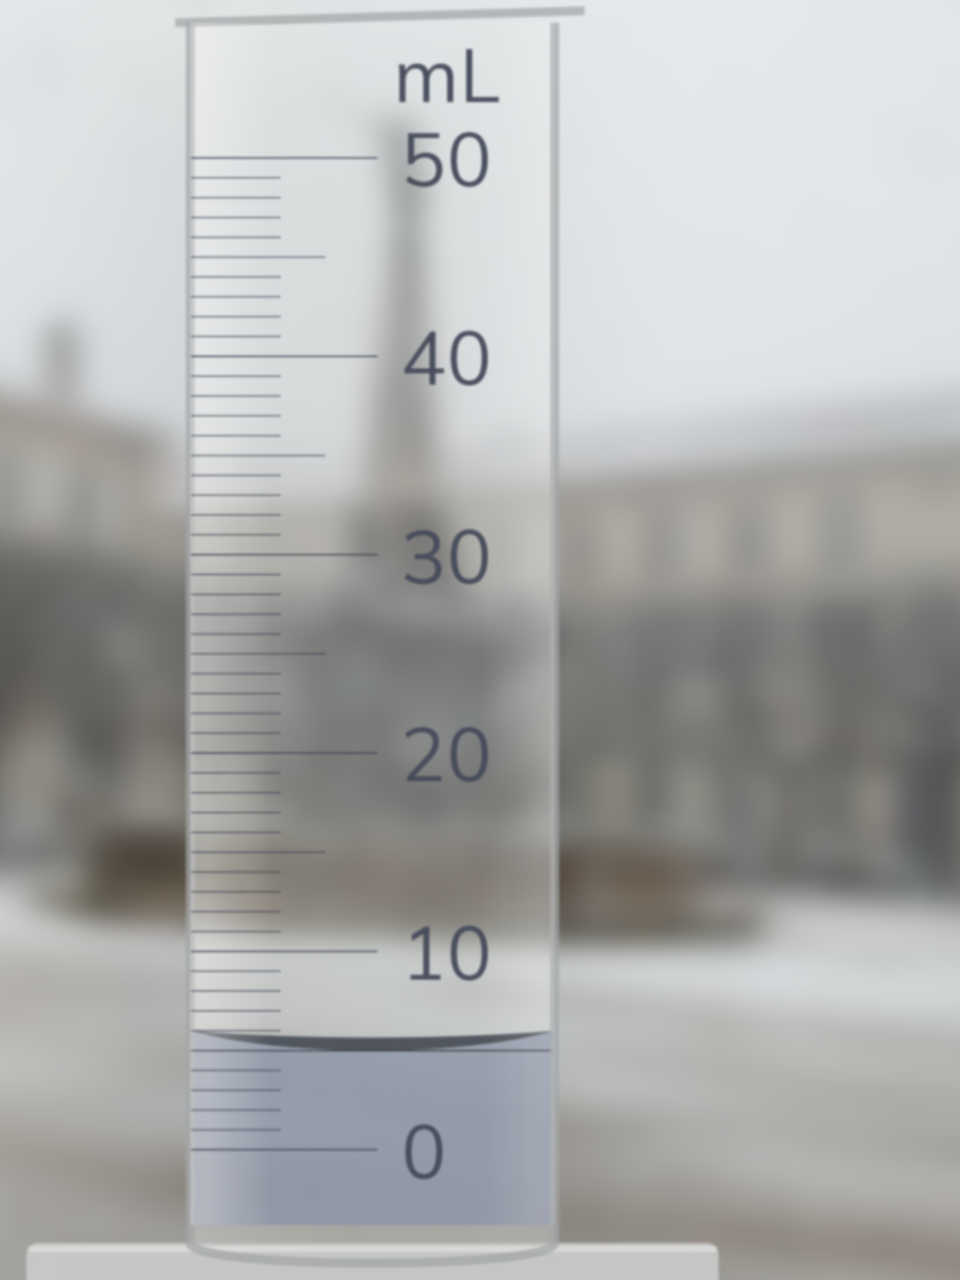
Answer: value=5 unit=mL
